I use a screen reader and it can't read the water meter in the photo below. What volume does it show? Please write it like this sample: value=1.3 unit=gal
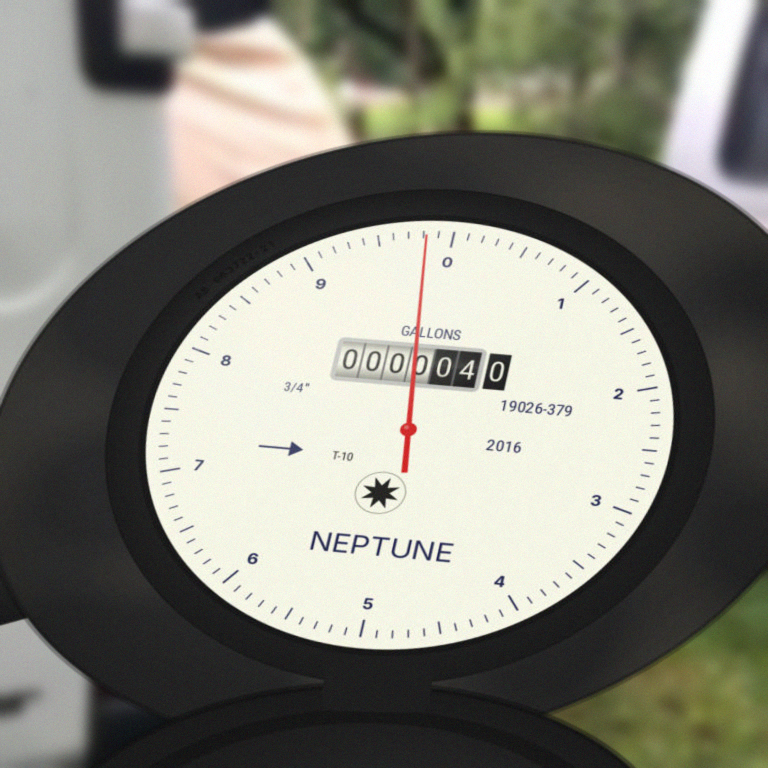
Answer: value=39.8 unit=gal
